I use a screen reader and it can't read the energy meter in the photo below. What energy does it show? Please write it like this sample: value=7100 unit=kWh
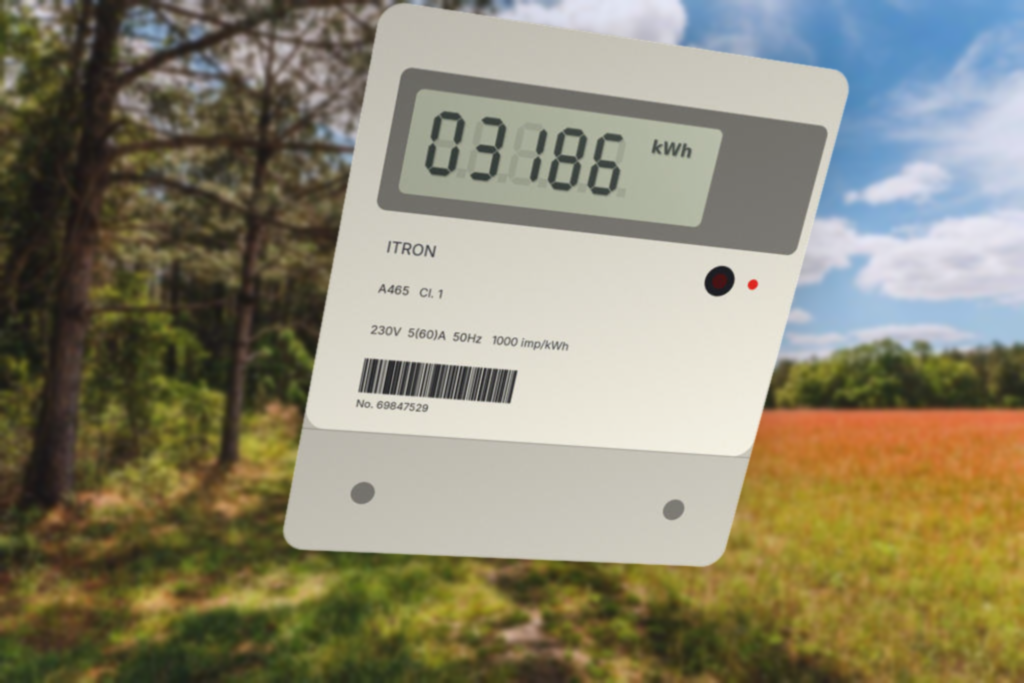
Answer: value=3186 unit=kWh
